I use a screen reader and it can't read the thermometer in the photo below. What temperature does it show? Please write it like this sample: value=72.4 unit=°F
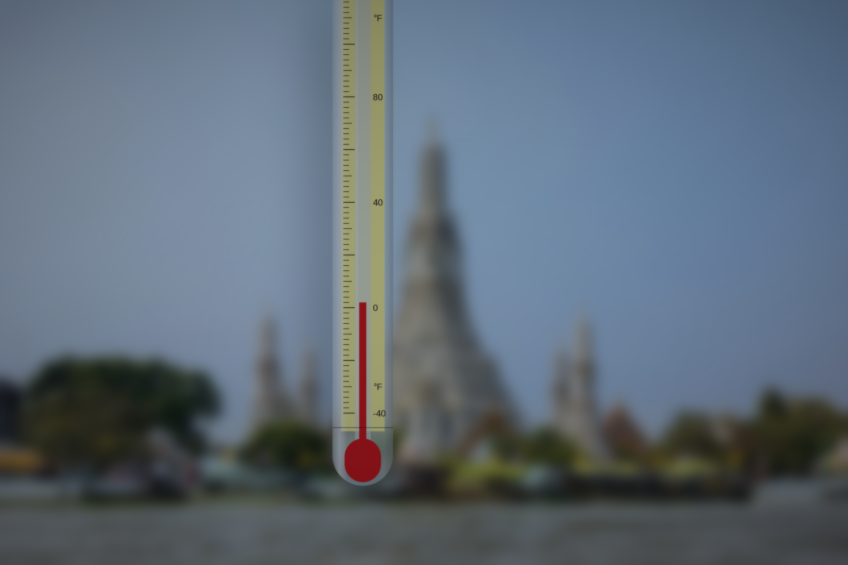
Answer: value=2 unit=°F
